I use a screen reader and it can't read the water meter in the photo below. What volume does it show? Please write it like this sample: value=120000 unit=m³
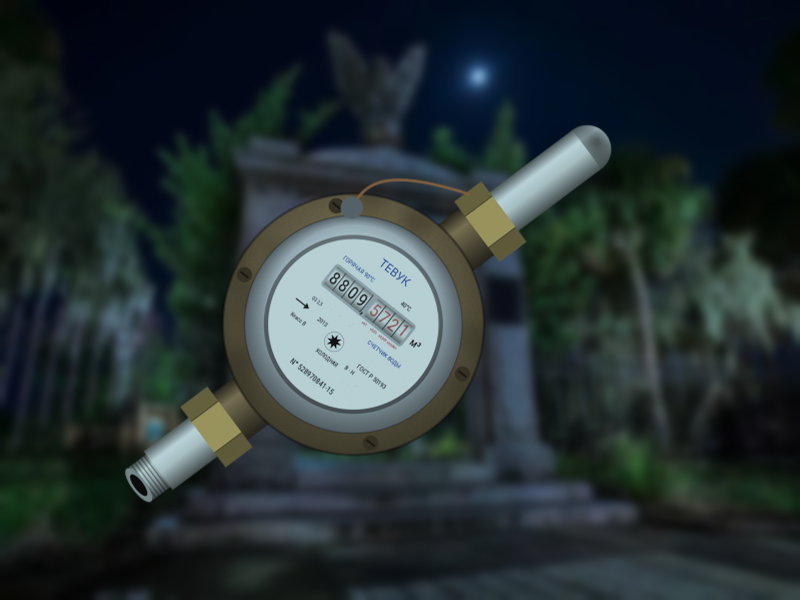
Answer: value=8809.5721 unit=m³
